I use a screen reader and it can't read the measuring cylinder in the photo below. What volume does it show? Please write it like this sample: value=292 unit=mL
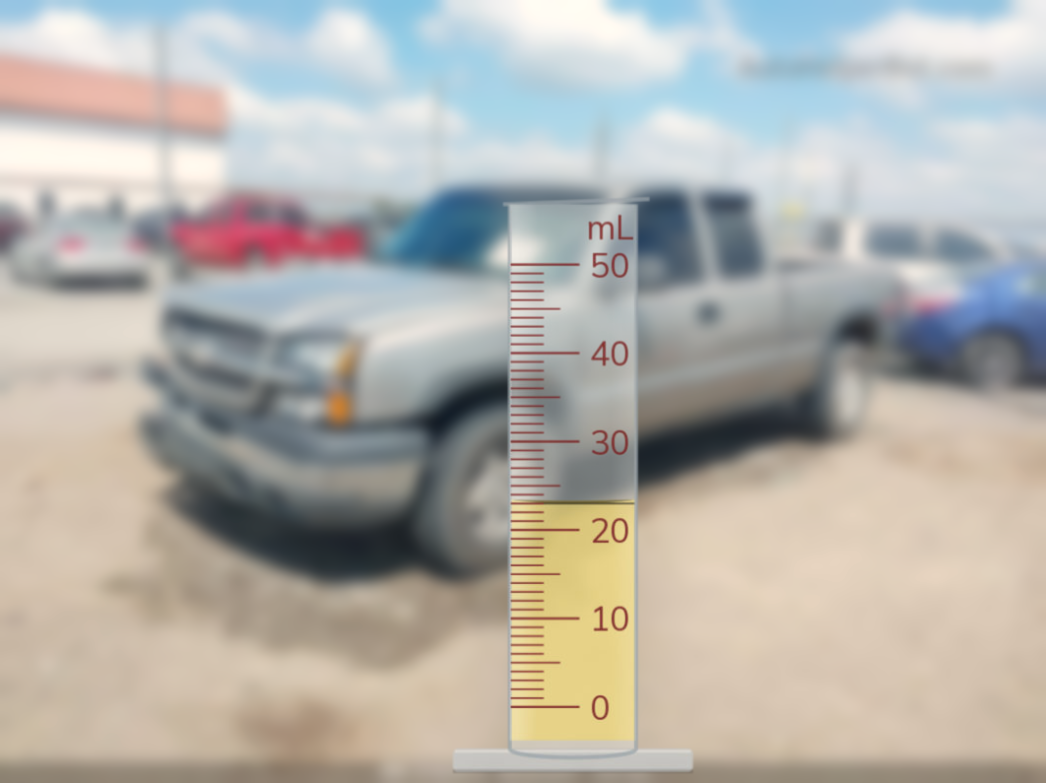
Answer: value=23 unit=mL
